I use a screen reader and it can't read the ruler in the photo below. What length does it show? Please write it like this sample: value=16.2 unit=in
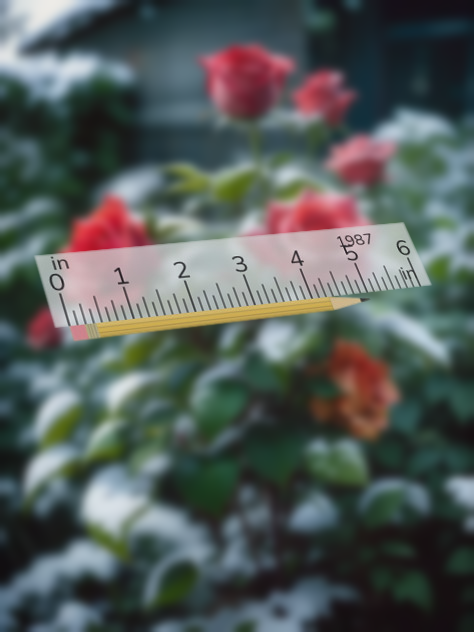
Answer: value=5 unit=in
